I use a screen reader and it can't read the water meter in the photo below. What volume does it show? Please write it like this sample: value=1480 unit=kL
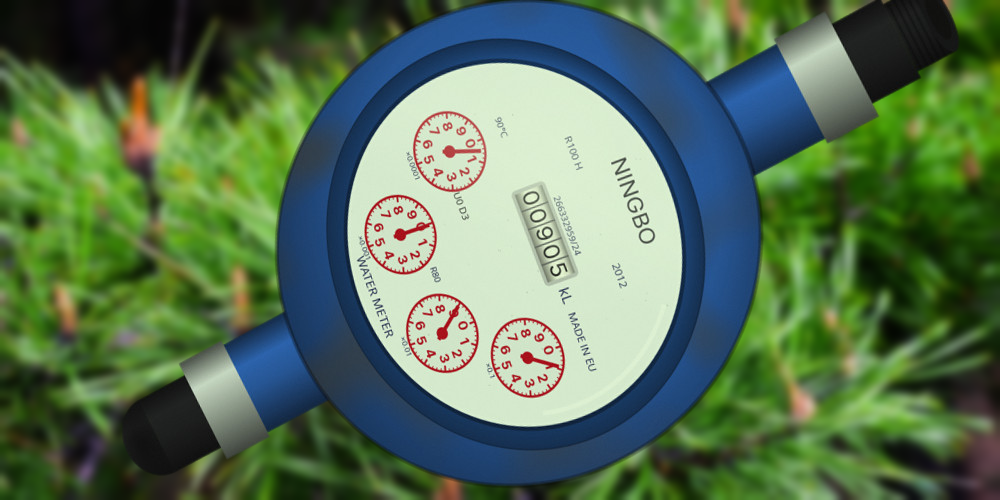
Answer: value=905.0900 unit=kL
